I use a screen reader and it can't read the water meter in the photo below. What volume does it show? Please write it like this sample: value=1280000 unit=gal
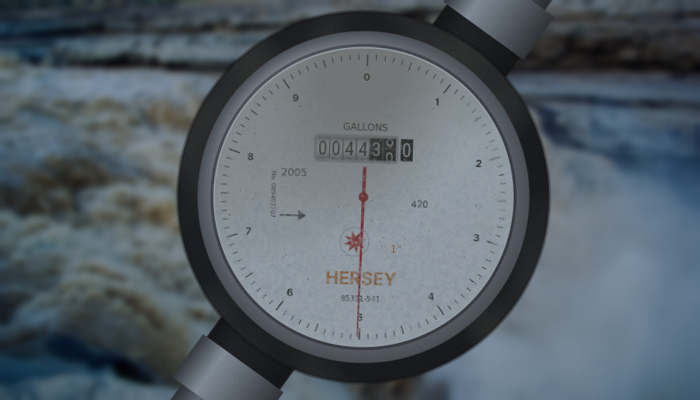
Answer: value=44385.0 unit=gal
